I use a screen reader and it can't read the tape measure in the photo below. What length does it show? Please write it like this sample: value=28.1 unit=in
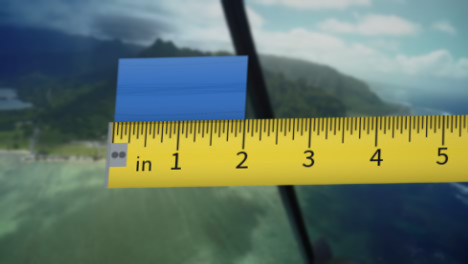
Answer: value=2 unit=in
